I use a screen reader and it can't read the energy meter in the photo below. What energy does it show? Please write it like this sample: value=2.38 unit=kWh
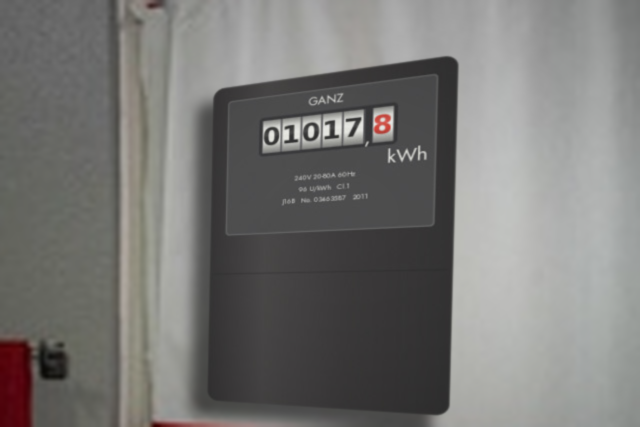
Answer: value=1017.8 unit=kWh
